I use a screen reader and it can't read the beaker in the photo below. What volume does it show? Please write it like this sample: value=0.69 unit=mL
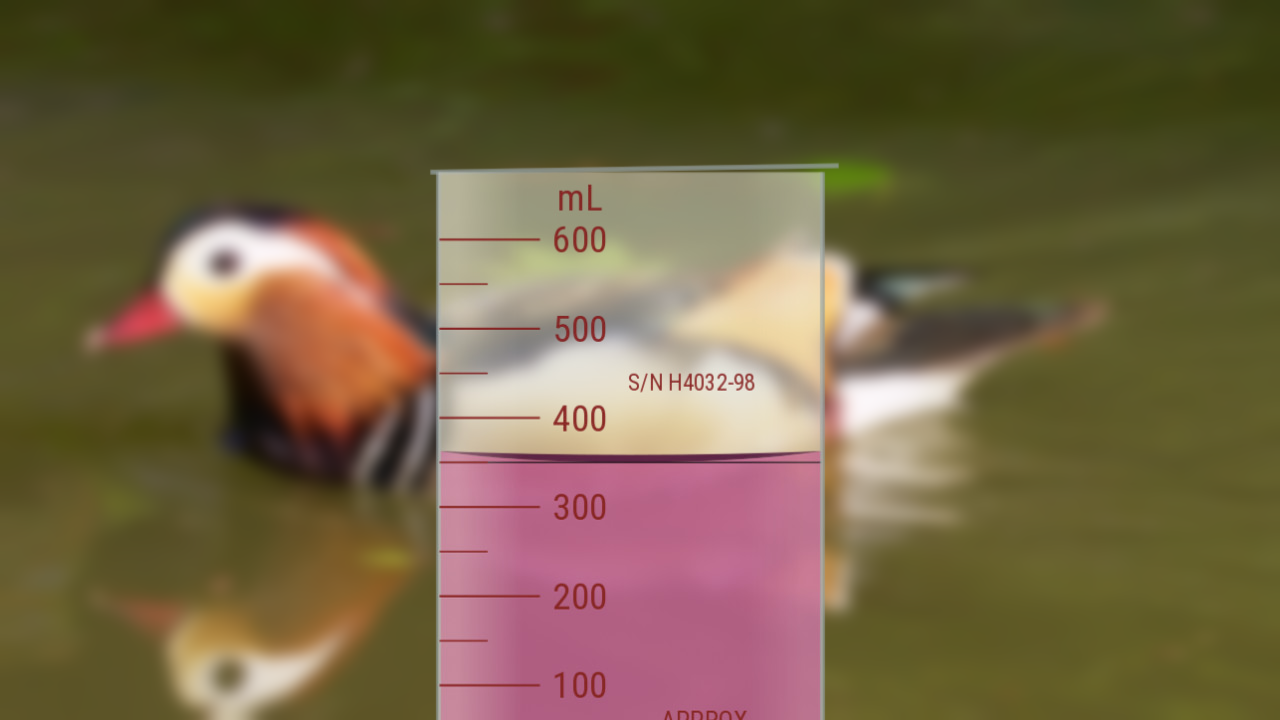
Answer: value=350 unit=mL
